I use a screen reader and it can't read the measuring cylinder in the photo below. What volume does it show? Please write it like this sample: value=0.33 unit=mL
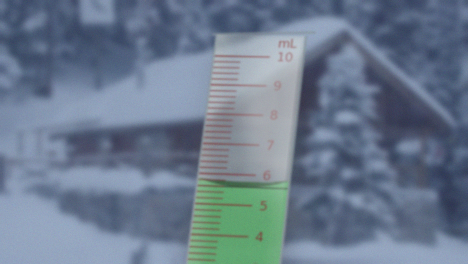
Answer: value=5.6 unit=mL
